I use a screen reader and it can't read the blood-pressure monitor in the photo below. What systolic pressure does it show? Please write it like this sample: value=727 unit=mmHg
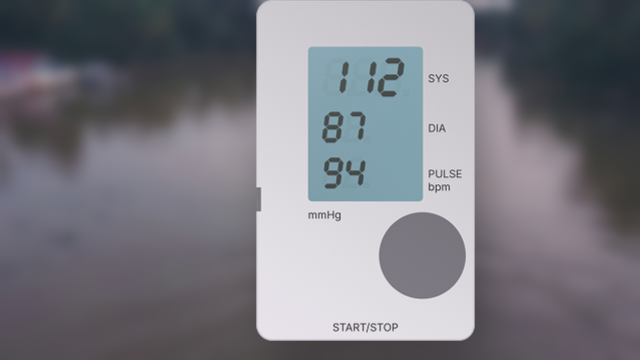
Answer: value=112 unit=mmHg
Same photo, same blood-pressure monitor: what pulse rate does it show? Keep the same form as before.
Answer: value=94 unit=bpm
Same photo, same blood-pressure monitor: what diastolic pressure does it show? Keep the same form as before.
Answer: value=87 unit=mmHg
